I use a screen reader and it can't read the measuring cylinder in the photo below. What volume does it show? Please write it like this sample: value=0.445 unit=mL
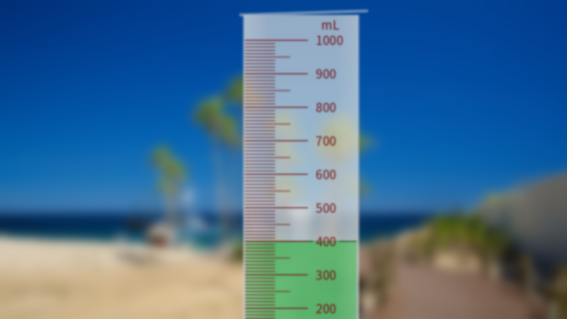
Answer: value=400 unit=mL
